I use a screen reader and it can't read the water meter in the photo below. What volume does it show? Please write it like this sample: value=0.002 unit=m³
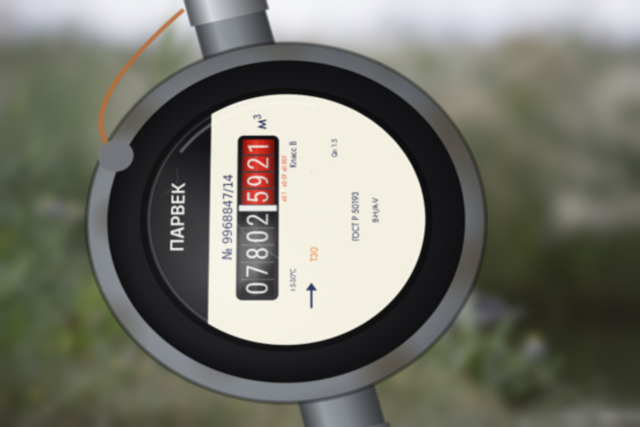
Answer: value=7802.5921 unit=m³
